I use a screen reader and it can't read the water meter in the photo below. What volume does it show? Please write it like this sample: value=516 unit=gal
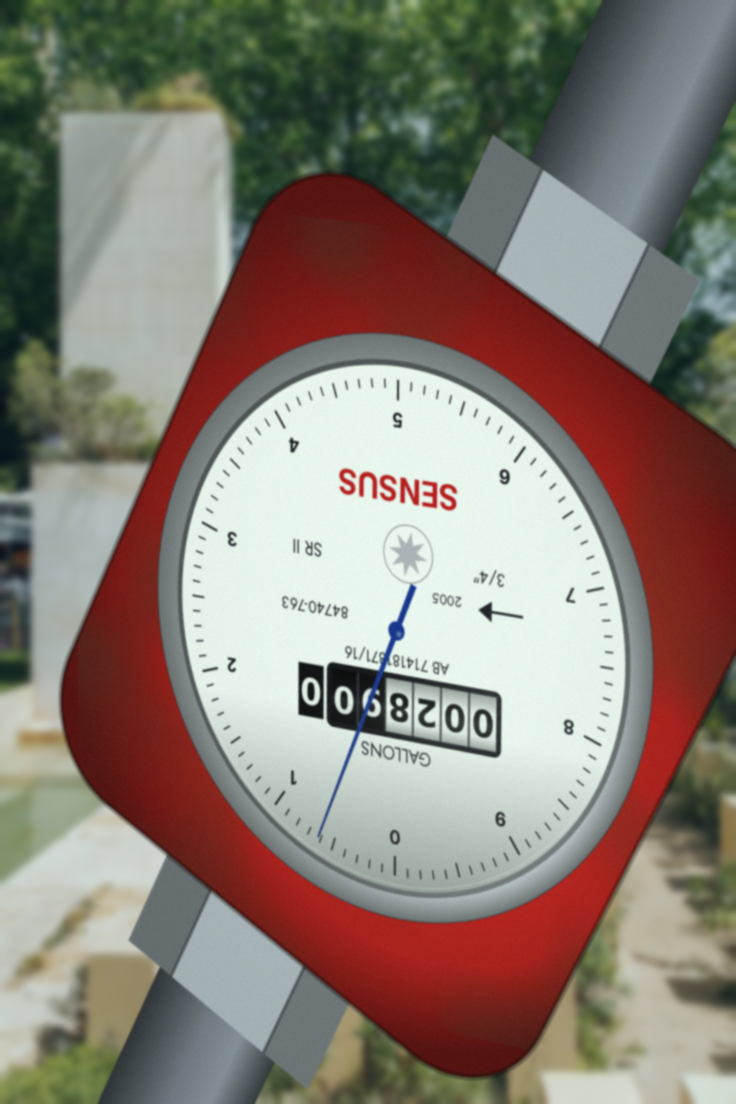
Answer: value=28900.6 unit=gal
